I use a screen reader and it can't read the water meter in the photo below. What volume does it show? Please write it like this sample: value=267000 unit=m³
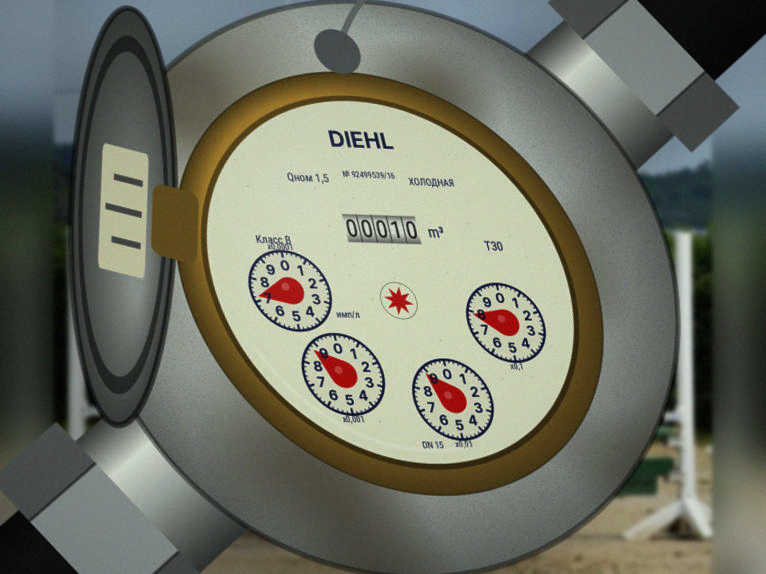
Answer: value=10.7887 unit=m³
